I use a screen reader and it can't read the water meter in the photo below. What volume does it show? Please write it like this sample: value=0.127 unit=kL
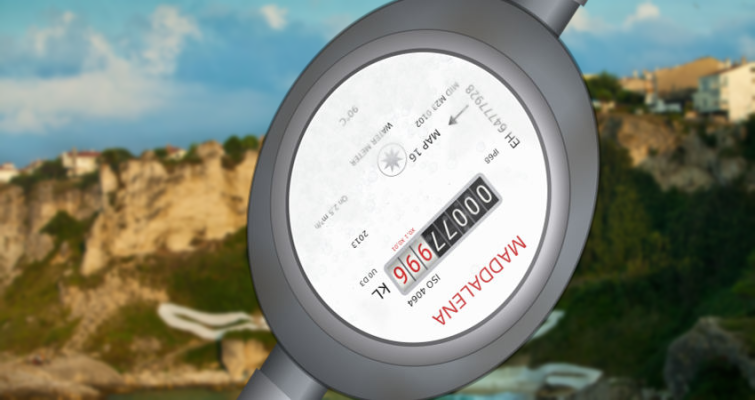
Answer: value=77.996 unit=kL
